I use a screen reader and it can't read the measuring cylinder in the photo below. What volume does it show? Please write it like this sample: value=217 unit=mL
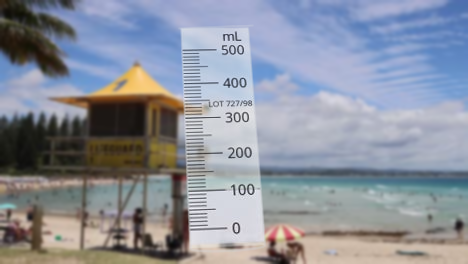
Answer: value=100 unit=mL
